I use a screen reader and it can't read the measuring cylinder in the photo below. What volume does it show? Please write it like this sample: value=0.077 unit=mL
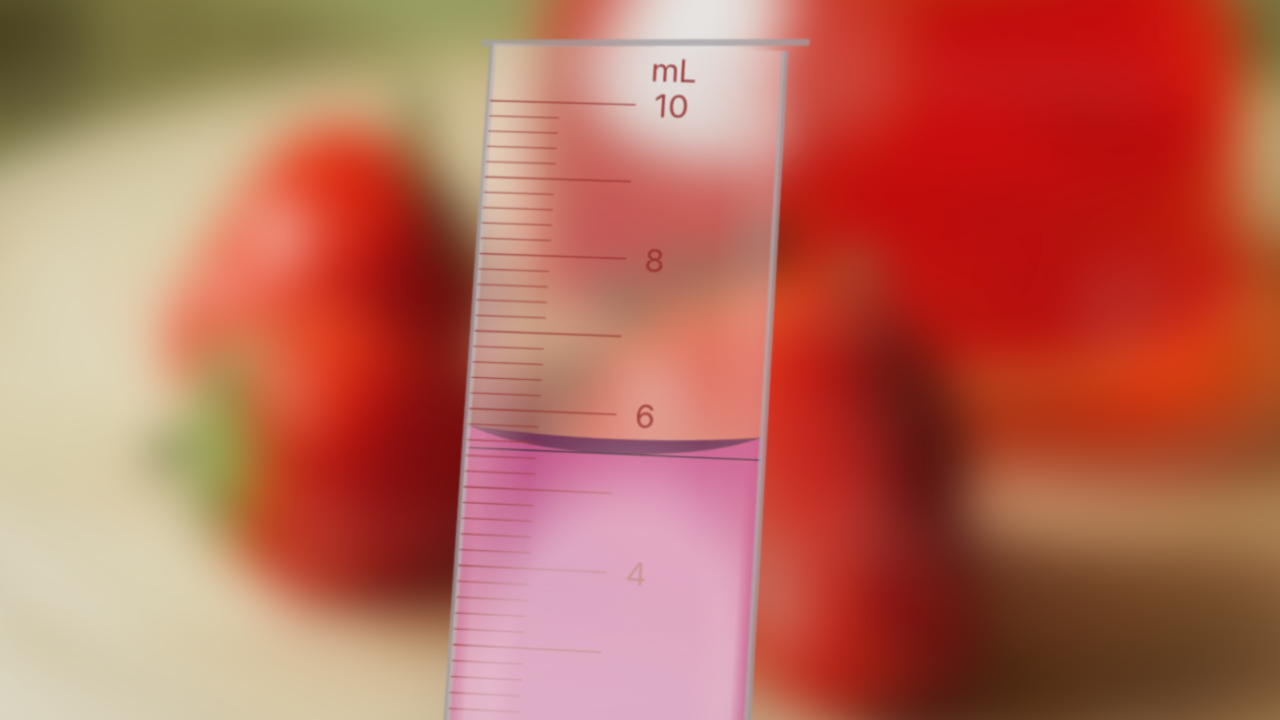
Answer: value=5.5 unit=mL
